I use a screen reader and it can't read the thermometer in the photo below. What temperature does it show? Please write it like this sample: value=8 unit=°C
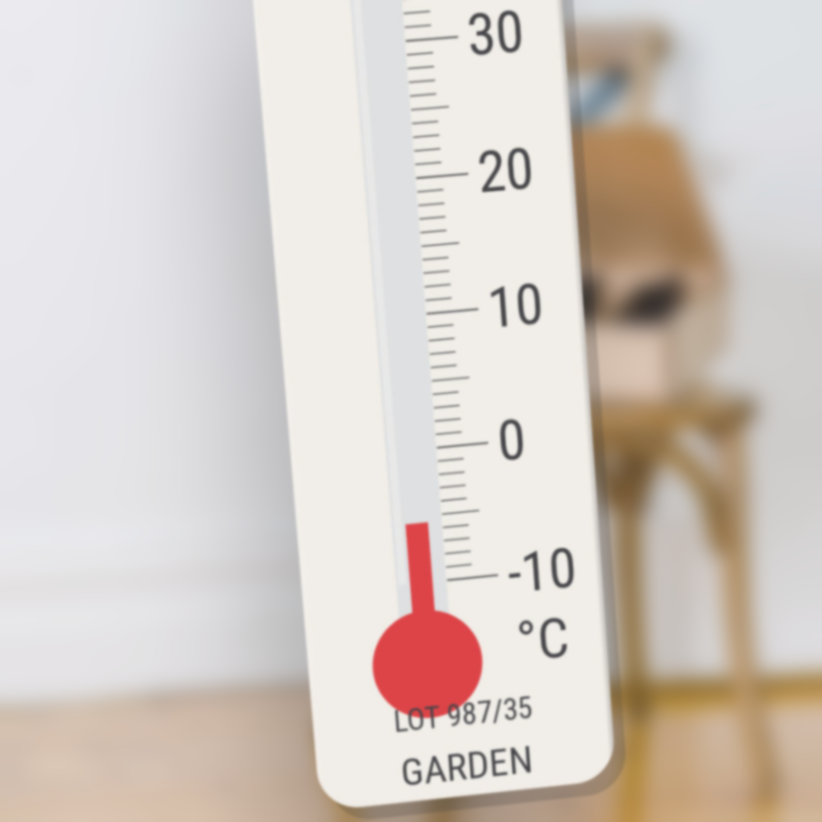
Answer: value=-5.5 unit=°C
